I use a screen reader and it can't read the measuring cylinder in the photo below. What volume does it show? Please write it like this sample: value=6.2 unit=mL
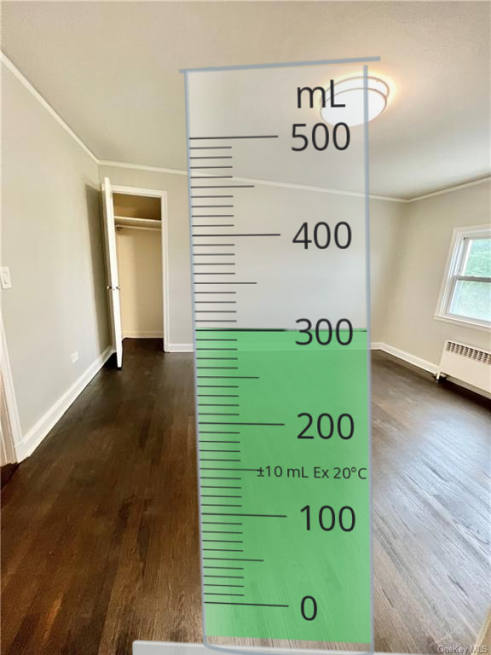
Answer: value=300 unit=mL
